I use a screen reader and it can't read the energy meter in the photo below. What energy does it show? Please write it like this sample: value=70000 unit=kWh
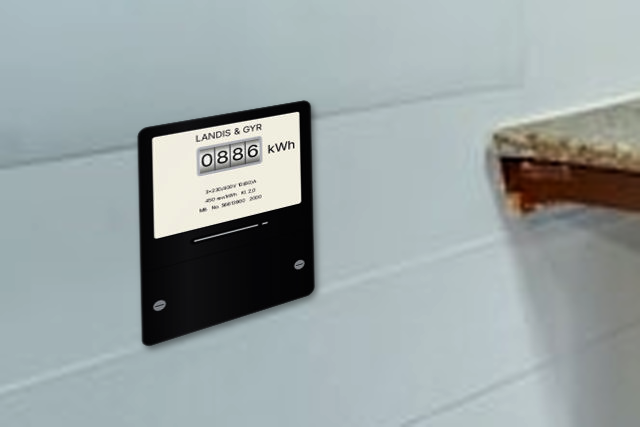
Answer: value=886 unit=kWh
